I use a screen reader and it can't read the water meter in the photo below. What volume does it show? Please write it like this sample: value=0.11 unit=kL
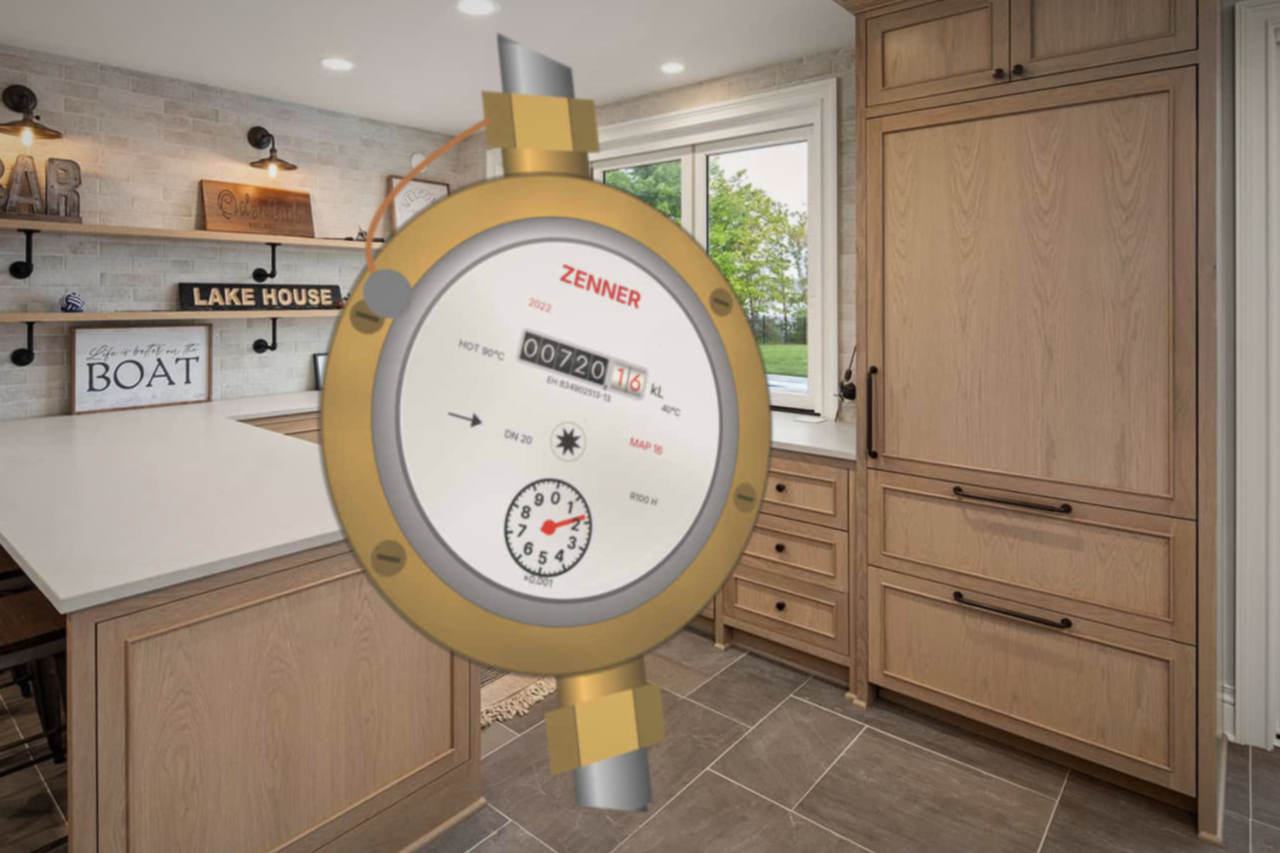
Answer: value=720.161 unit=kL
